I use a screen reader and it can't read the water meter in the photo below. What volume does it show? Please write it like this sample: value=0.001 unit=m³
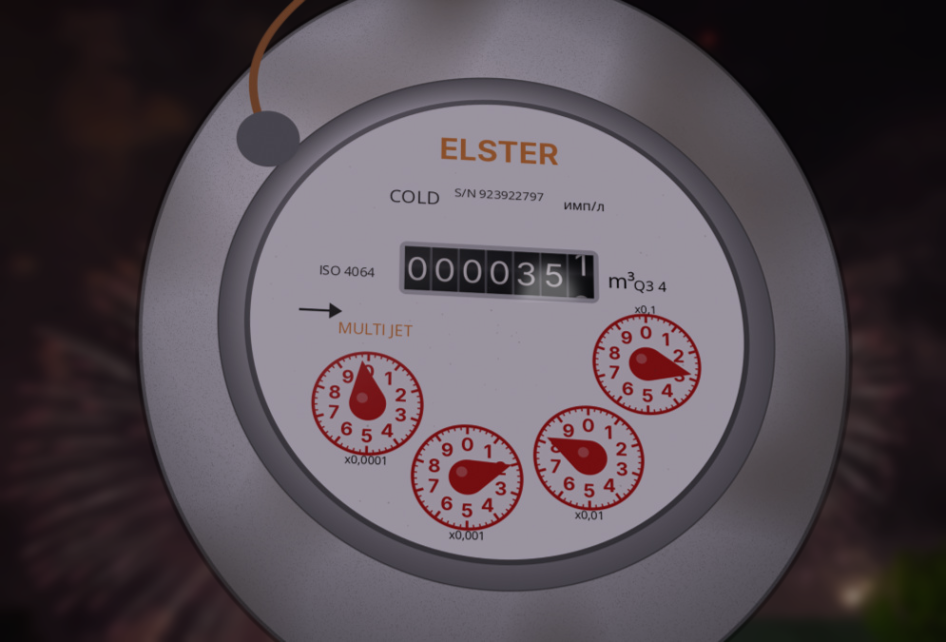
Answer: value=351.2819 unit=m³
